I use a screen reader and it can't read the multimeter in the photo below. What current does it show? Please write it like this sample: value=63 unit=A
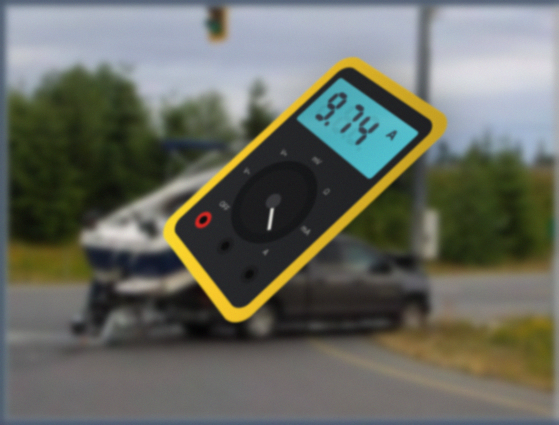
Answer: value=9.74 unit=A
